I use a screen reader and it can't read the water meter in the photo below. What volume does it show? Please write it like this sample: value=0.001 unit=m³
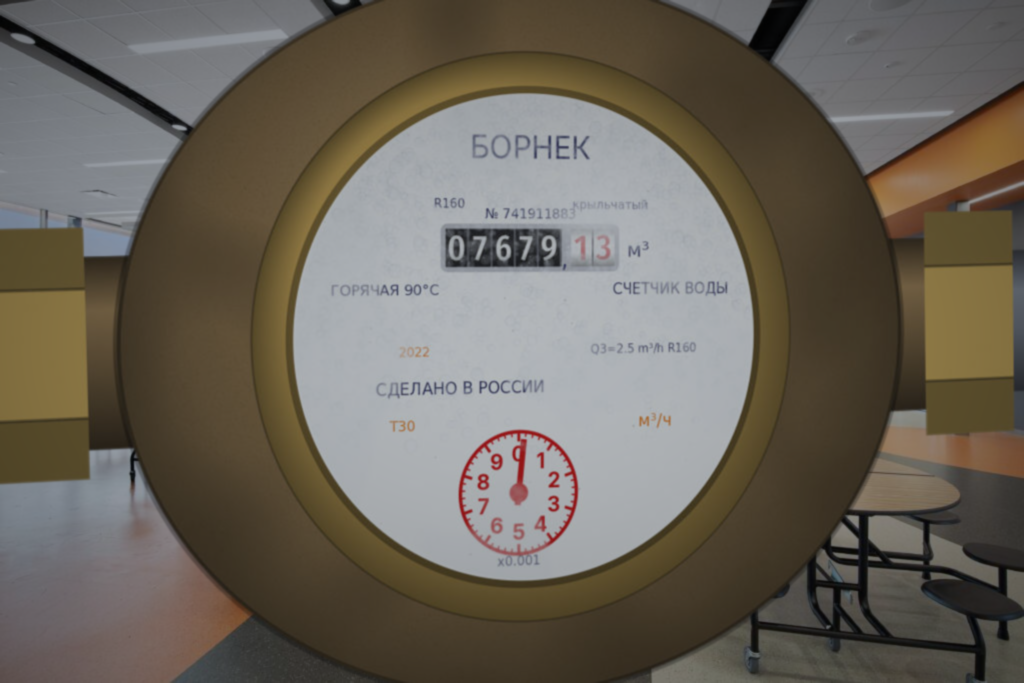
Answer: value=7679.130 unit=m³
